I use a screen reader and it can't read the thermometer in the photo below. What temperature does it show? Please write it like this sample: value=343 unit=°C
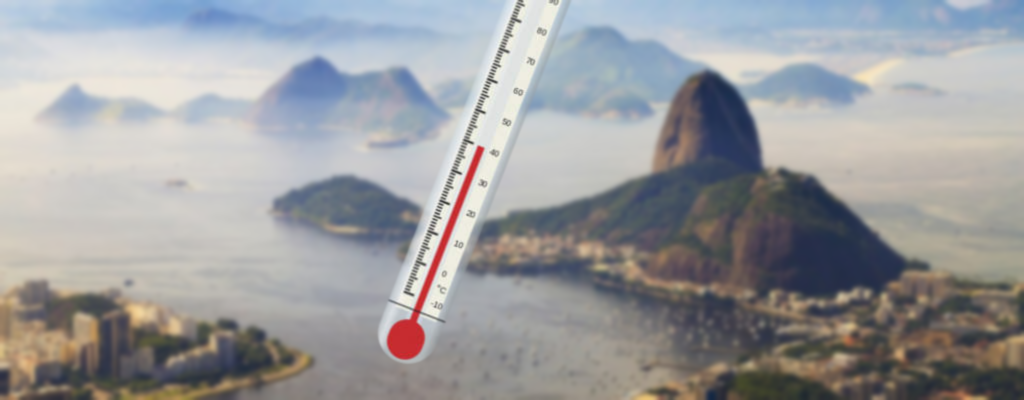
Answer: value=40 unit=°C
